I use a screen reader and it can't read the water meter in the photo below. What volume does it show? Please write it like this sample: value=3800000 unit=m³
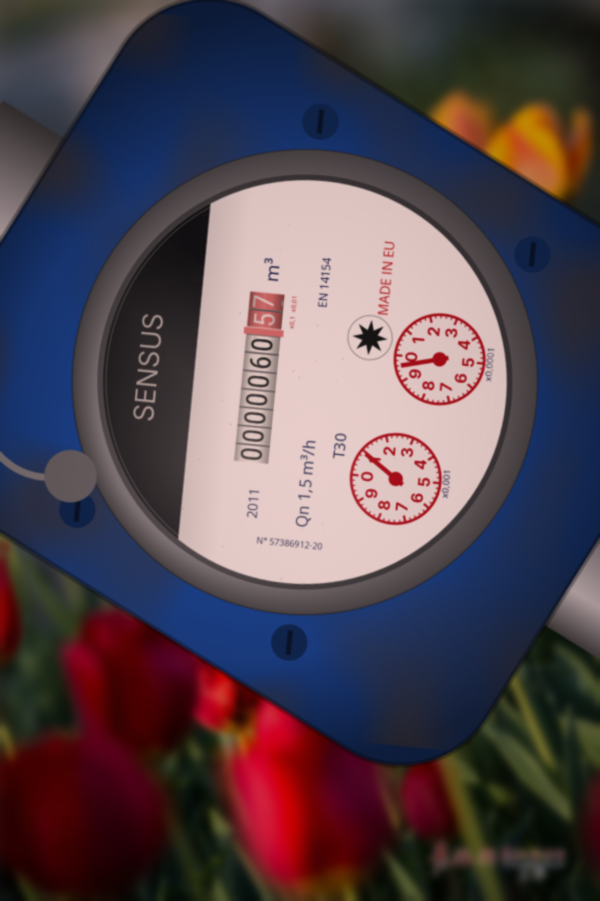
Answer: value=60.5709 unit=m³
